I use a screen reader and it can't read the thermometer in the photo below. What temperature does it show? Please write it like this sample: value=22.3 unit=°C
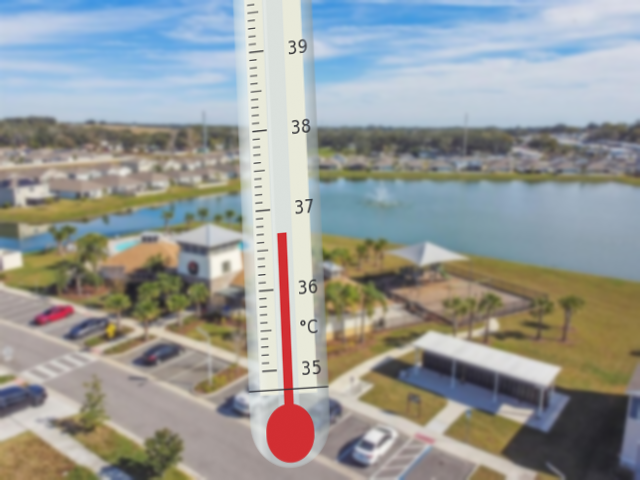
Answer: value=36.7 unit=°C
